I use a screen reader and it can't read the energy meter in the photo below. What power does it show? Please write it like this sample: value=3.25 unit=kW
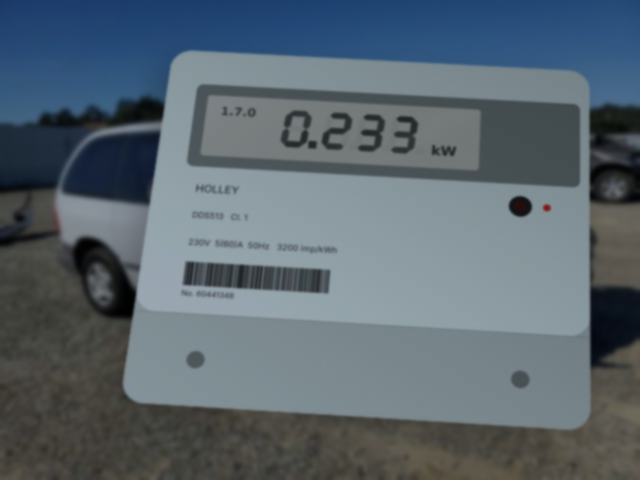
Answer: value=0.233 unit=kW
